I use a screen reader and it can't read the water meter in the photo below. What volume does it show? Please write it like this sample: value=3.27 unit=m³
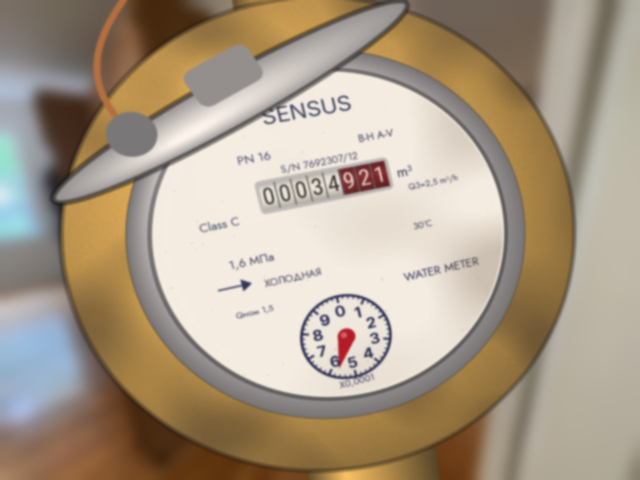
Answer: value=34.9215 unit=m³
